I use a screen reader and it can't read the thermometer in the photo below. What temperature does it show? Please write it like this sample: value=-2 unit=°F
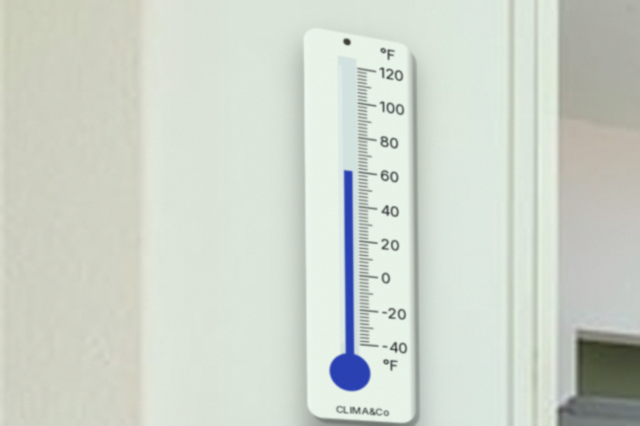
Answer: value=60 unit=°F
